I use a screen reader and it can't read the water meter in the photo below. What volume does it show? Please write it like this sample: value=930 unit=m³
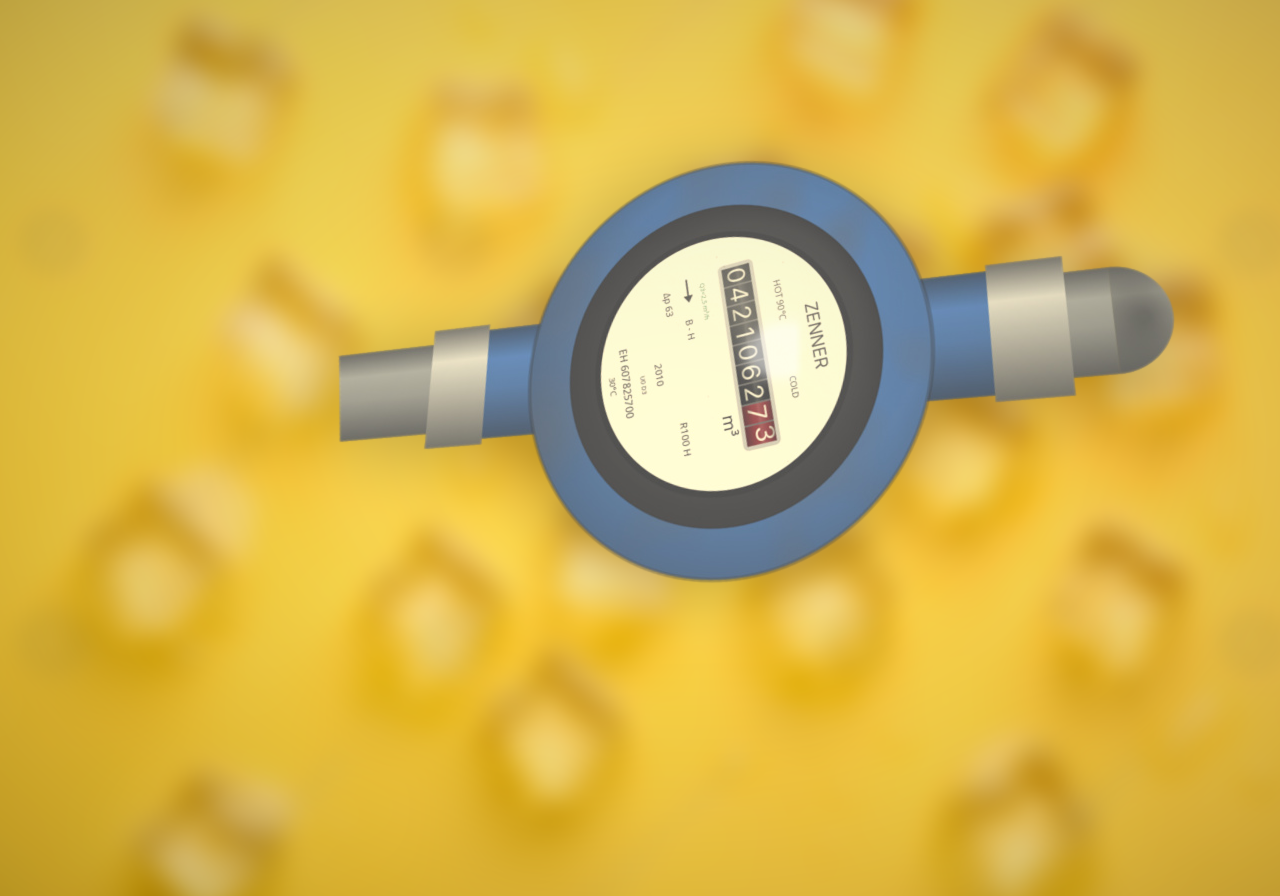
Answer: value=421062.73 unit=m³
